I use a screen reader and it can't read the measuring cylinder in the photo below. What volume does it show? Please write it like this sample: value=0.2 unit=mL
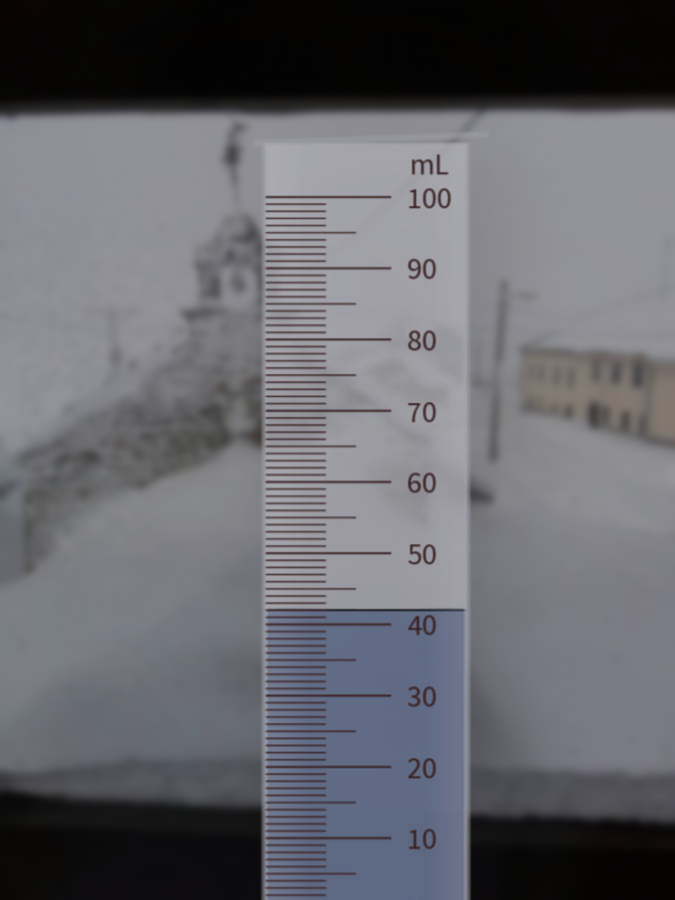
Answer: value=42 unit=mL
